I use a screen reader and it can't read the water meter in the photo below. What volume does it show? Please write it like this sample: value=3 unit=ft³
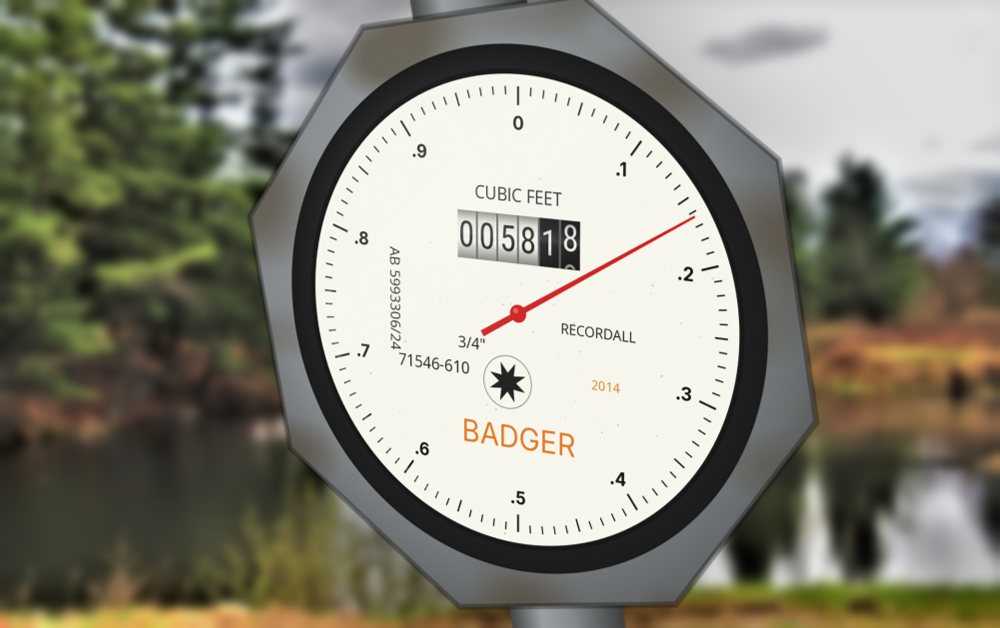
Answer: value=5818.16 unit=ft³
